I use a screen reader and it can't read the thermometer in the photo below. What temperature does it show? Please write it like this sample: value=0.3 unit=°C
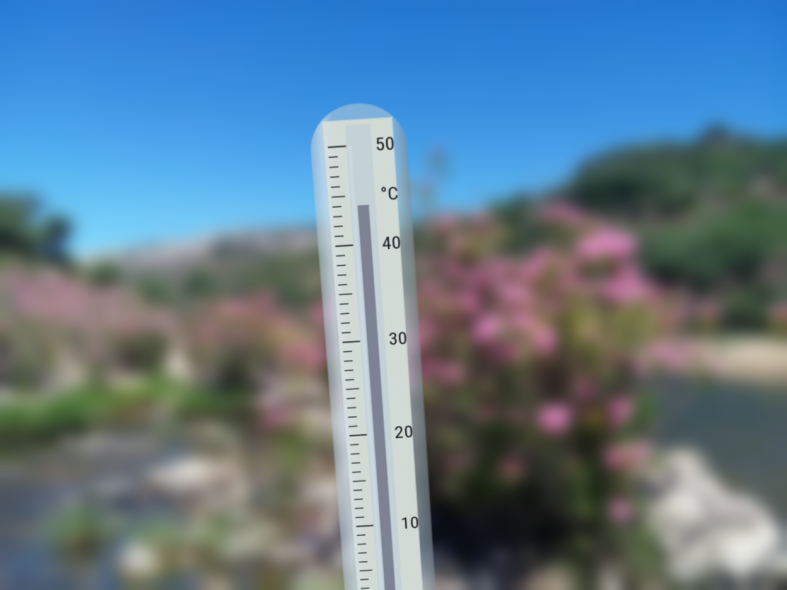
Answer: value=44 unit=°C
